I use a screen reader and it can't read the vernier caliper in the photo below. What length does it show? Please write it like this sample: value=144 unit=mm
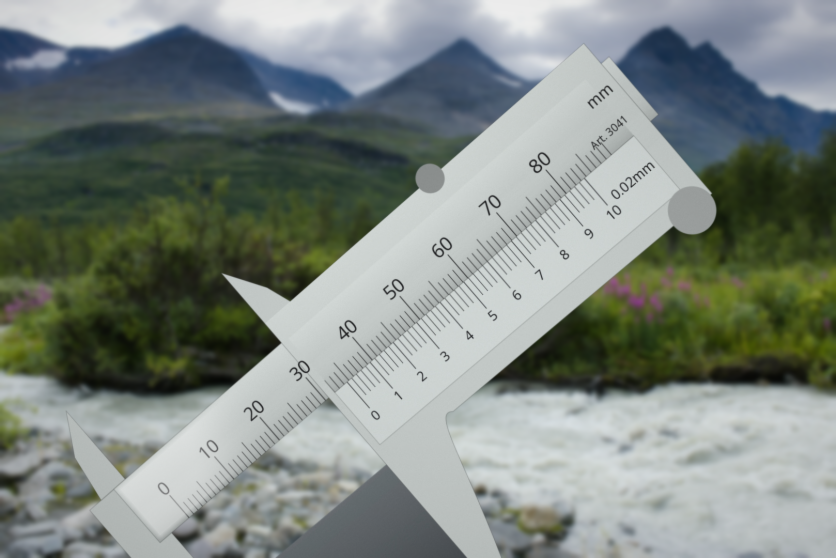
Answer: value=34.6 unit=mm
